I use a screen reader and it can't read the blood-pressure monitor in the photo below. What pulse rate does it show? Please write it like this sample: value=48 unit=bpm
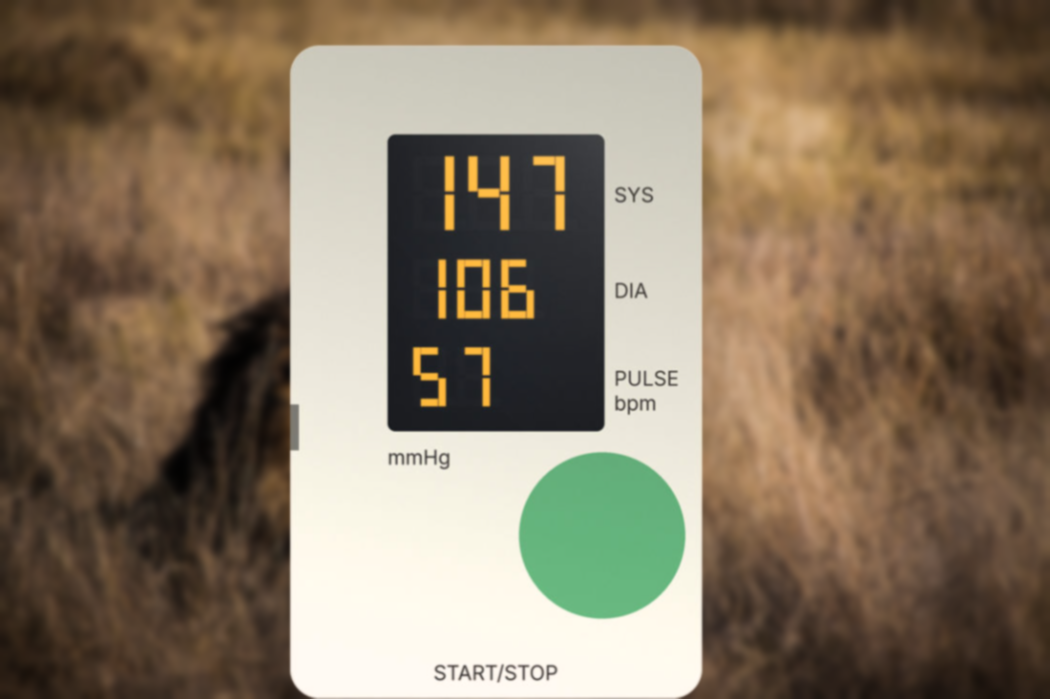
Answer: value=57 unit=bpm
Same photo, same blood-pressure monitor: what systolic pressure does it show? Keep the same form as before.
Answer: value=147 unit=mmHg
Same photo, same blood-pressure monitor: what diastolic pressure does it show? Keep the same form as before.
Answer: value=106 unit=mmHg
